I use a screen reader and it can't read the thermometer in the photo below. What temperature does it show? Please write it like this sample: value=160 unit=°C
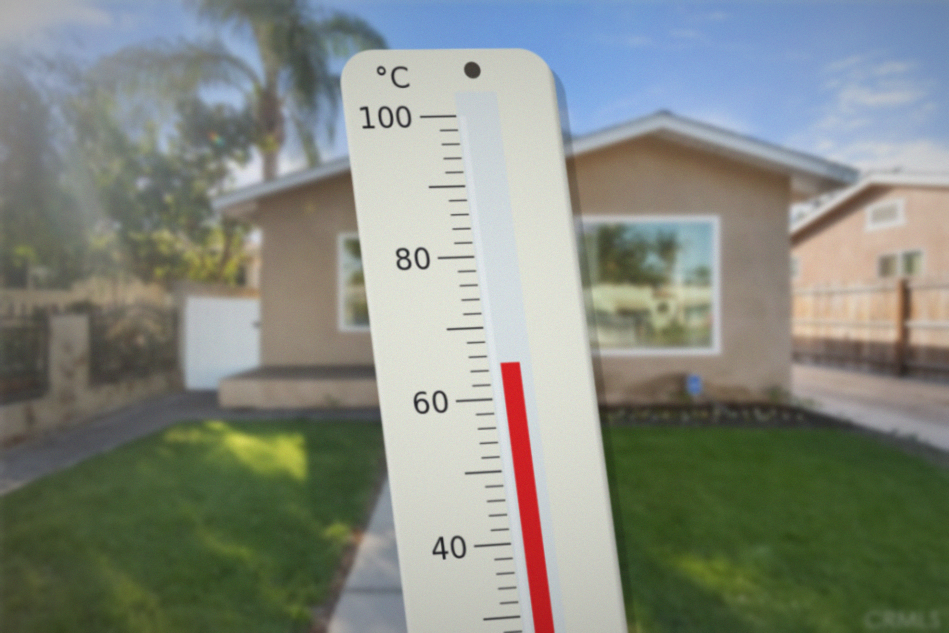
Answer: value=65 unit=°C
